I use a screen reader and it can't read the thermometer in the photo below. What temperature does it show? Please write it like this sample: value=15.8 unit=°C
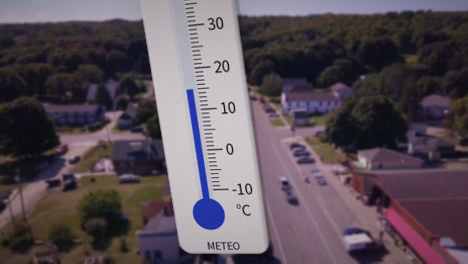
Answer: value=15 unit=°C
